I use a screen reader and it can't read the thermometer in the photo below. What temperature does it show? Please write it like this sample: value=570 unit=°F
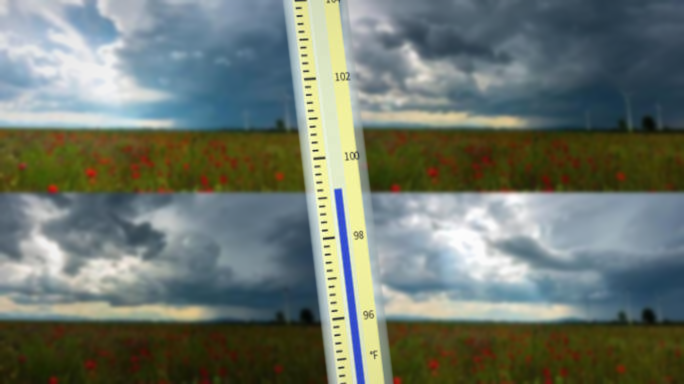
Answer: value=99.2 unit=°F
